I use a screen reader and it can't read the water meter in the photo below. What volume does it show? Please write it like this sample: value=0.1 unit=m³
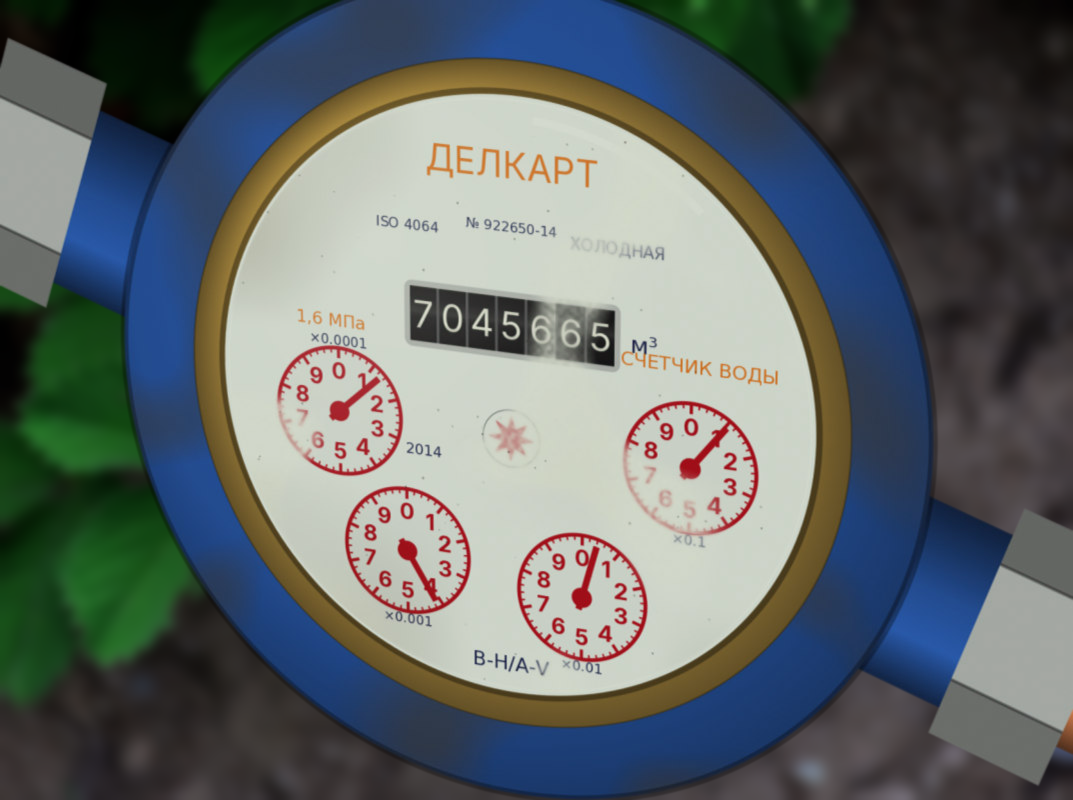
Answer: value=7045665.1041 unit=m³
